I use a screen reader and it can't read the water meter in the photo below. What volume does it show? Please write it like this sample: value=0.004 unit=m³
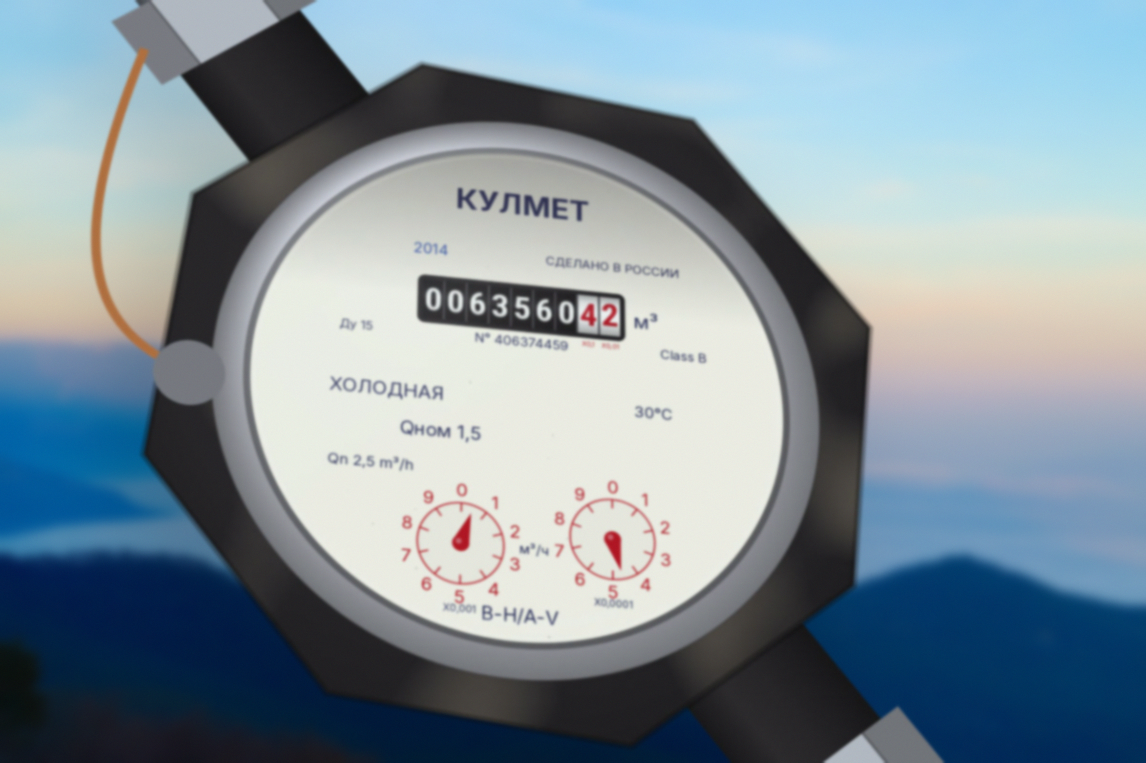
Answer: value=63560.4204 unit=m³
